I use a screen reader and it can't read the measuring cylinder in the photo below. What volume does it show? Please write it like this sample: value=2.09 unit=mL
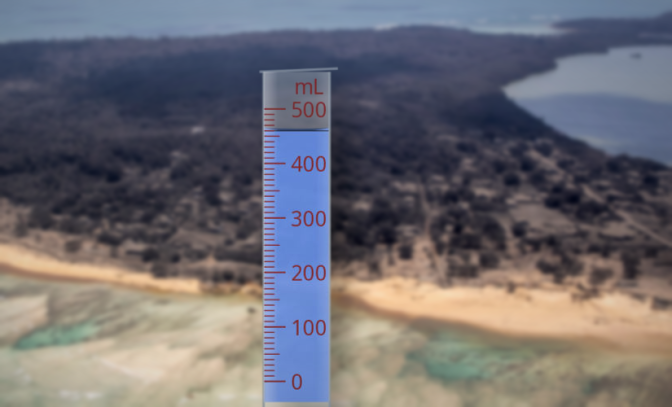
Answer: value=460 unit=mL
